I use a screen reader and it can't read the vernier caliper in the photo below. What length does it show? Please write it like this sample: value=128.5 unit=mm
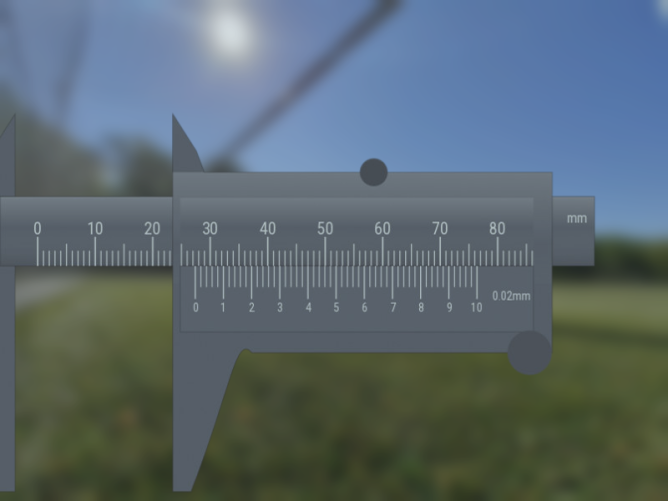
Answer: value=27.4 unit=mm
